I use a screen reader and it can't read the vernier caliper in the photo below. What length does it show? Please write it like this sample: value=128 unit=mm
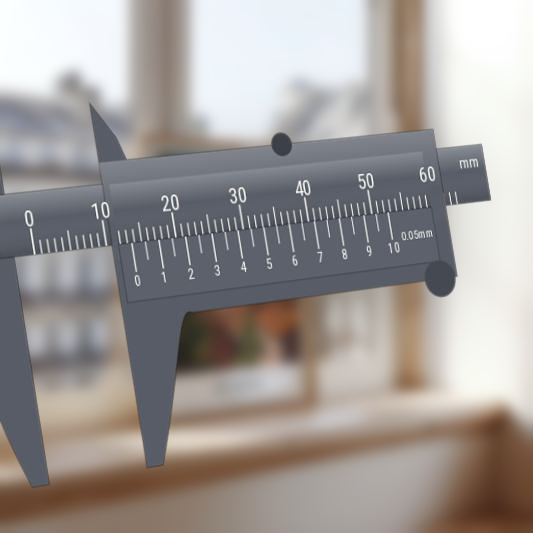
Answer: value=13.6 unit=mm
